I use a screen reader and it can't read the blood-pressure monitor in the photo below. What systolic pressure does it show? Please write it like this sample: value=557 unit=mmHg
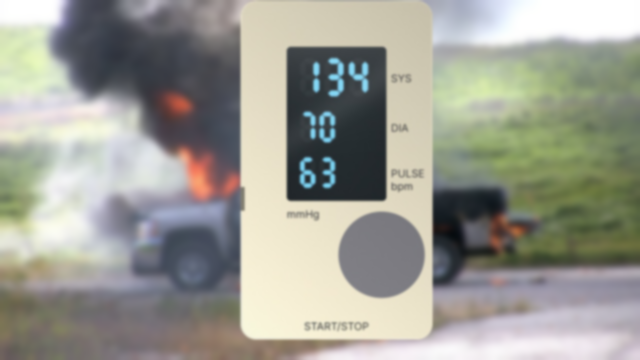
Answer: value=134 unit=mmHg
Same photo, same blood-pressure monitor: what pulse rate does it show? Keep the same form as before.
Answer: value=63 unit=bpm
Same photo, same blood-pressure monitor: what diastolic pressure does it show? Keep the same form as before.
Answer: value=70 unit=mmHg
